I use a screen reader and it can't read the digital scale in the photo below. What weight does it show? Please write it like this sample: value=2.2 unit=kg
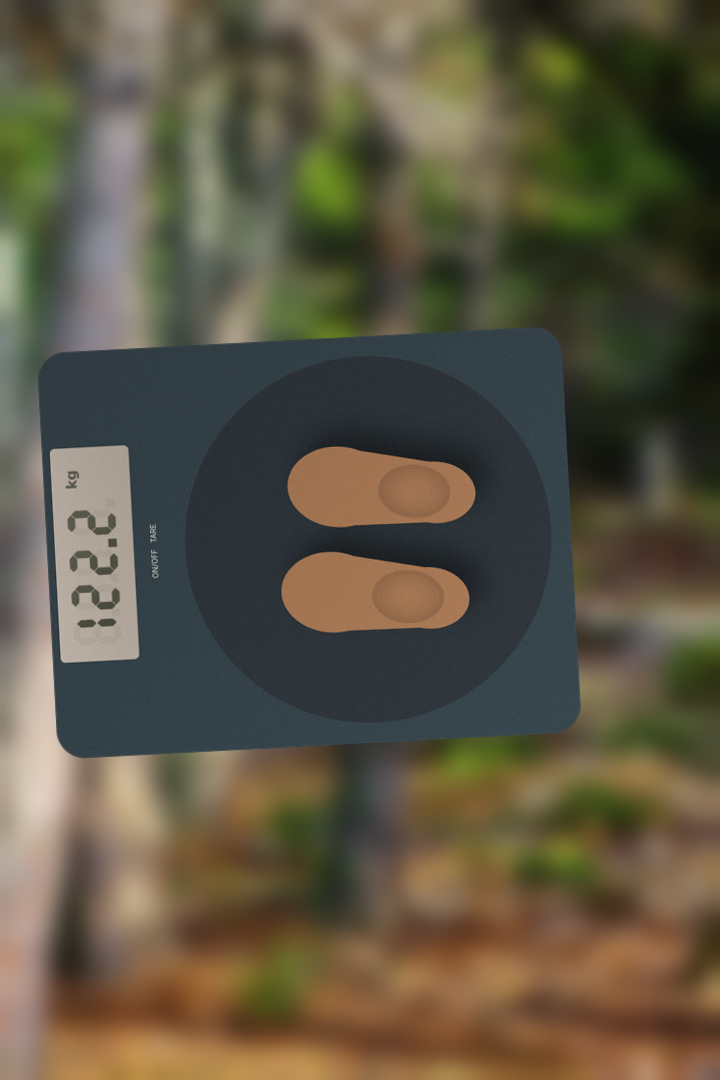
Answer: value=122.2 unit=kg
